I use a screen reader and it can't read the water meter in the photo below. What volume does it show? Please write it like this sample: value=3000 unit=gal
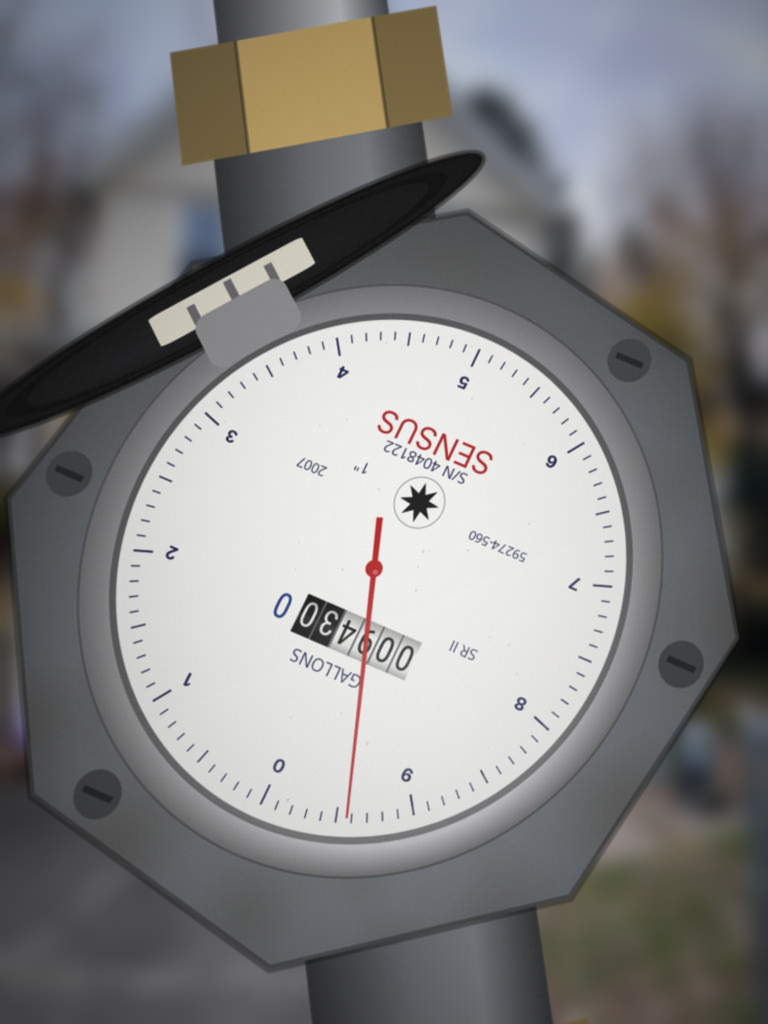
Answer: value=94299.4 unit=gal
